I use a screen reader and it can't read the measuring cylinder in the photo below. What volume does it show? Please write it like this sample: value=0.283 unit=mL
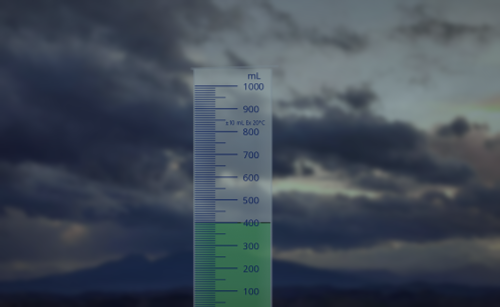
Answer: value=400 unit=mL
